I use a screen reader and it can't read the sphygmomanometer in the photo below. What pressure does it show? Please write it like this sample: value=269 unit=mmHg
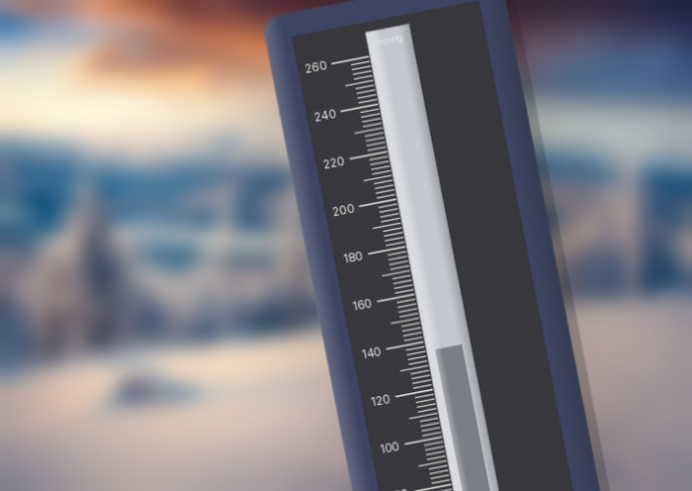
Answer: value=136 unit=mmHg
